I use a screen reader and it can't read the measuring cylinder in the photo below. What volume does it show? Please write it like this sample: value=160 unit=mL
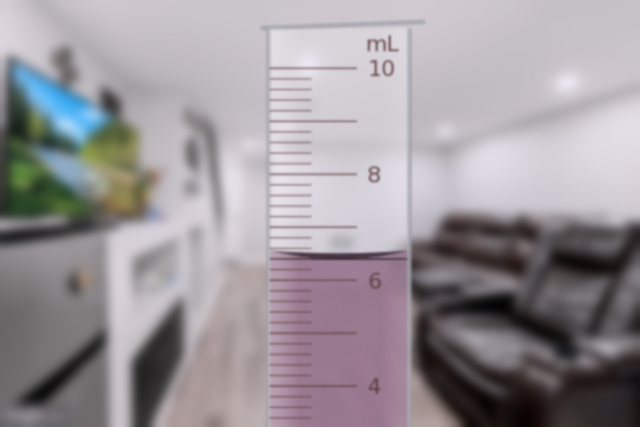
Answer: value=6.4 unit=mL
